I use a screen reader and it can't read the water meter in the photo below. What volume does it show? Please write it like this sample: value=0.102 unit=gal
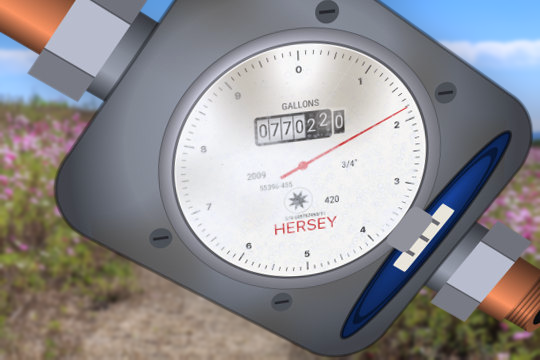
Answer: value=770221.8 unit=gal
